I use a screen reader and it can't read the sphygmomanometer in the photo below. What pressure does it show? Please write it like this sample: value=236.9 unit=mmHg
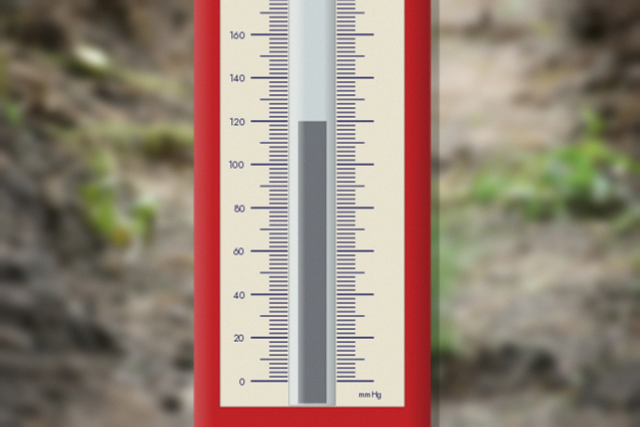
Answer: value=120 unit=mmHg
